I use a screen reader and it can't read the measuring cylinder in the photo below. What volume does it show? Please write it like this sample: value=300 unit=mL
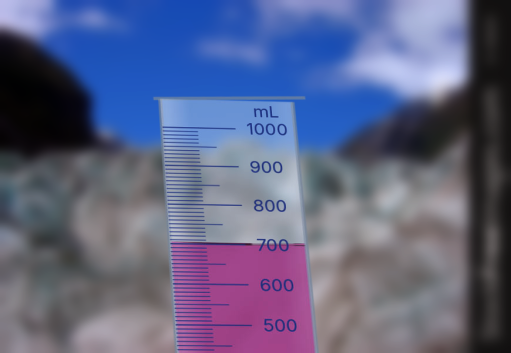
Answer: value=700 unit=mL
